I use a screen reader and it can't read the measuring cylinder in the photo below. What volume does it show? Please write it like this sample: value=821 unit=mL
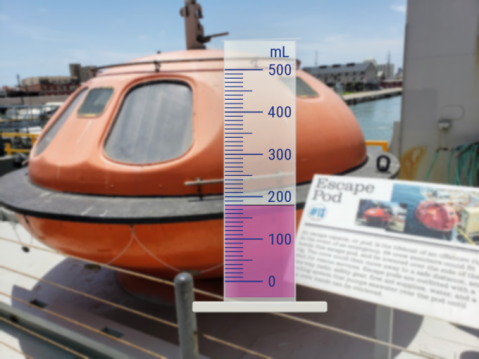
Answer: value=180 unit=mL
